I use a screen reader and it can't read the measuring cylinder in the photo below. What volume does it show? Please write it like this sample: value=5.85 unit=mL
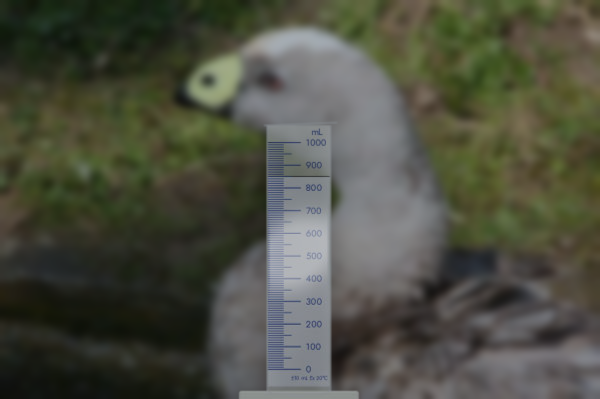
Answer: value=850 unit=mL
